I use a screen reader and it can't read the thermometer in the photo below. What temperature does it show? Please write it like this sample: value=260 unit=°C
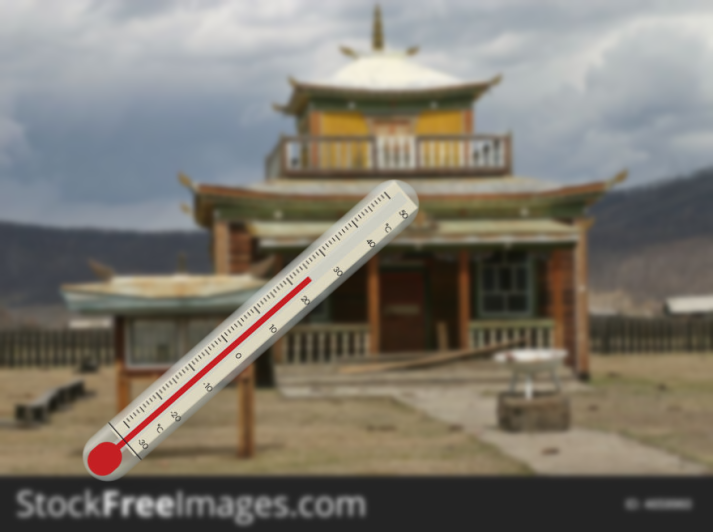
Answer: value=24 unit=°C
